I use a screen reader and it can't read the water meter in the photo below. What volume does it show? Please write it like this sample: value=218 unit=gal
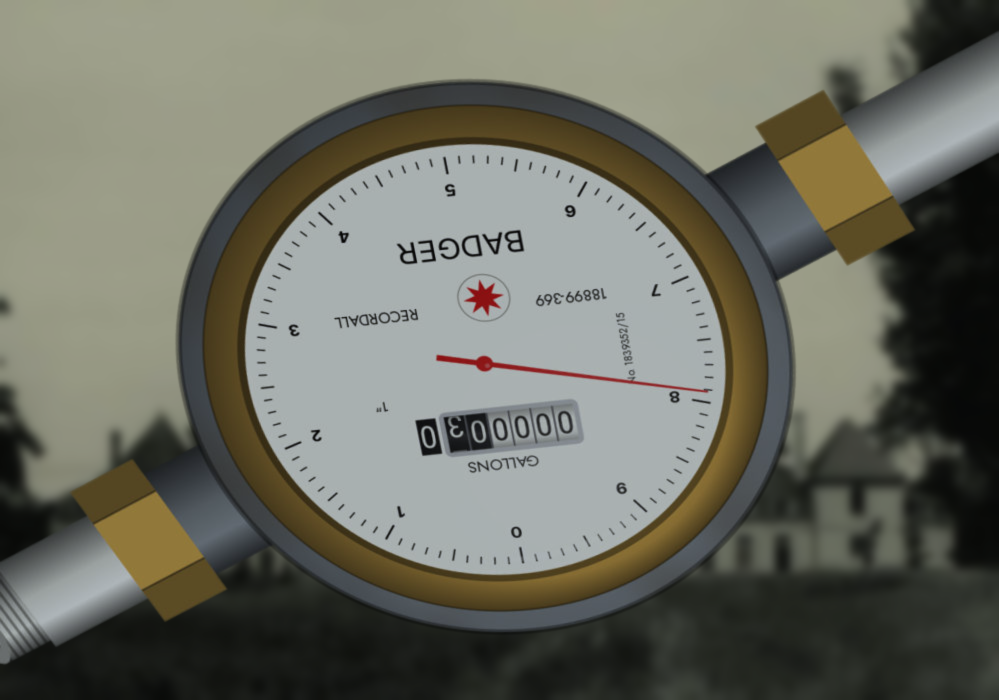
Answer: value=27.9 unit=gal
